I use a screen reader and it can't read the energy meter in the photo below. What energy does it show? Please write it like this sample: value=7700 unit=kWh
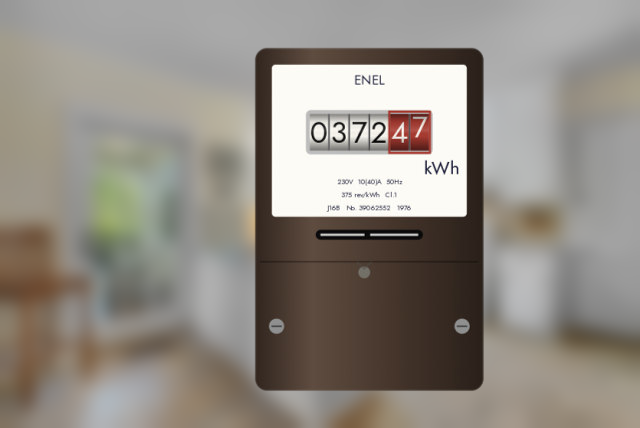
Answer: value=372.47 unit=kWh
